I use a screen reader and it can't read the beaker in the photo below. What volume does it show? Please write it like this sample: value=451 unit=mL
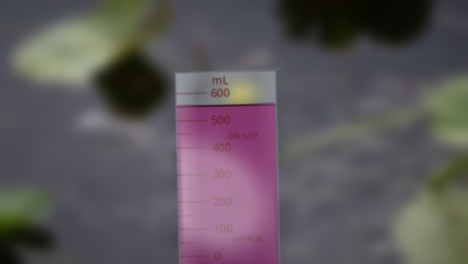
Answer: value=550 unit=mL
